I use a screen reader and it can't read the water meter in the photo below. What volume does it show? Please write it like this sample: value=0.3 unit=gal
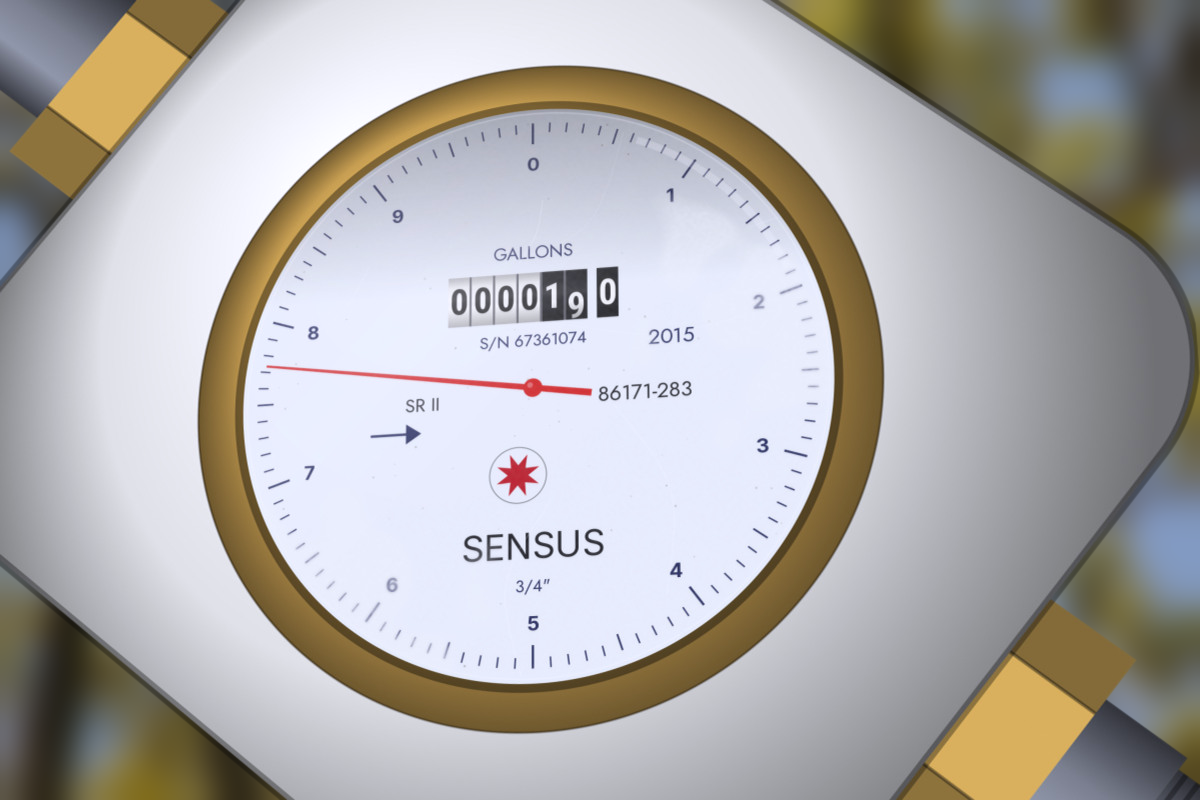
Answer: value=187.7 unit=gal
